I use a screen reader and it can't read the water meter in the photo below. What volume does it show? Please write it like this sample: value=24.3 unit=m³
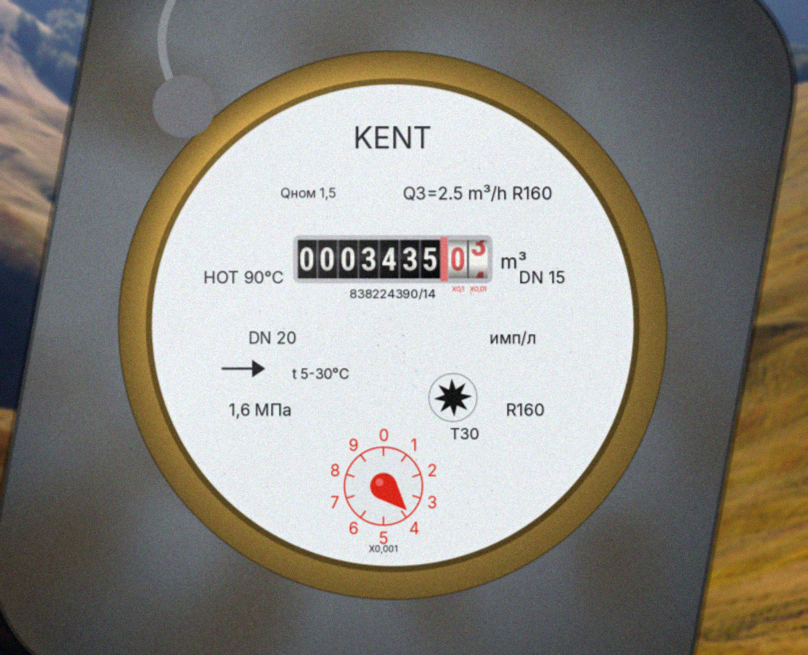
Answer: value=3435.033 unit=m³
